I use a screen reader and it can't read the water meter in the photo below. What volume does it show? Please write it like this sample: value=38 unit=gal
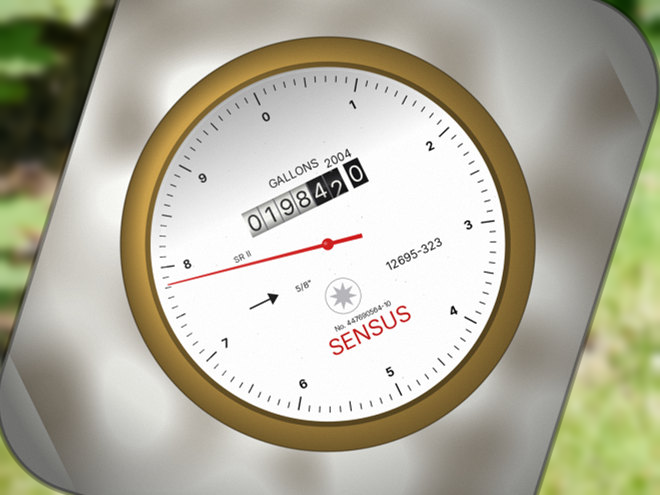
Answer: value=198417.8 unit=gal
